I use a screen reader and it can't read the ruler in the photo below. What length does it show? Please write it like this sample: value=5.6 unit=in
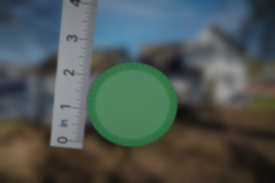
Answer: value=2.5 unit=in
